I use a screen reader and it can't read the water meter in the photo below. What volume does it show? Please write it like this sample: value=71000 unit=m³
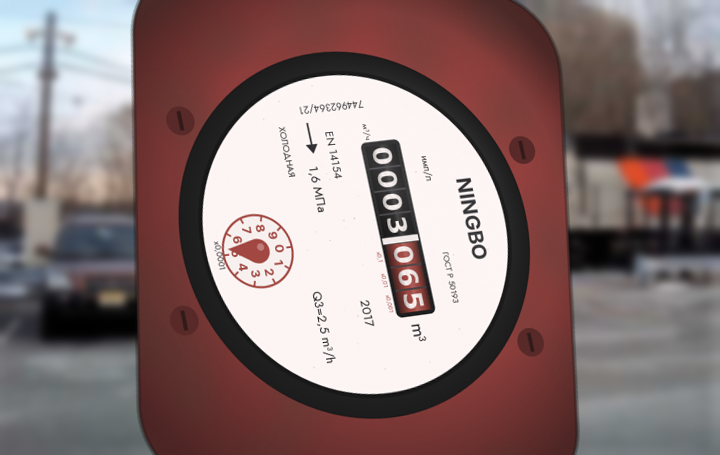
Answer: value=3.0655 unit=m³
